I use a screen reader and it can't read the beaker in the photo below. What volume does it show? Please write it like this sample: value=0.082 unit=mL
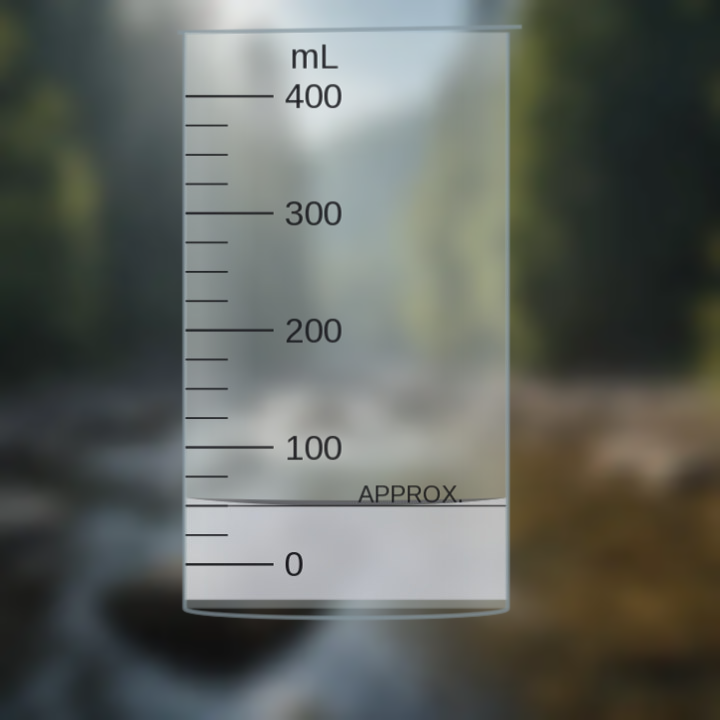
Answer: value=50 unit=mL
